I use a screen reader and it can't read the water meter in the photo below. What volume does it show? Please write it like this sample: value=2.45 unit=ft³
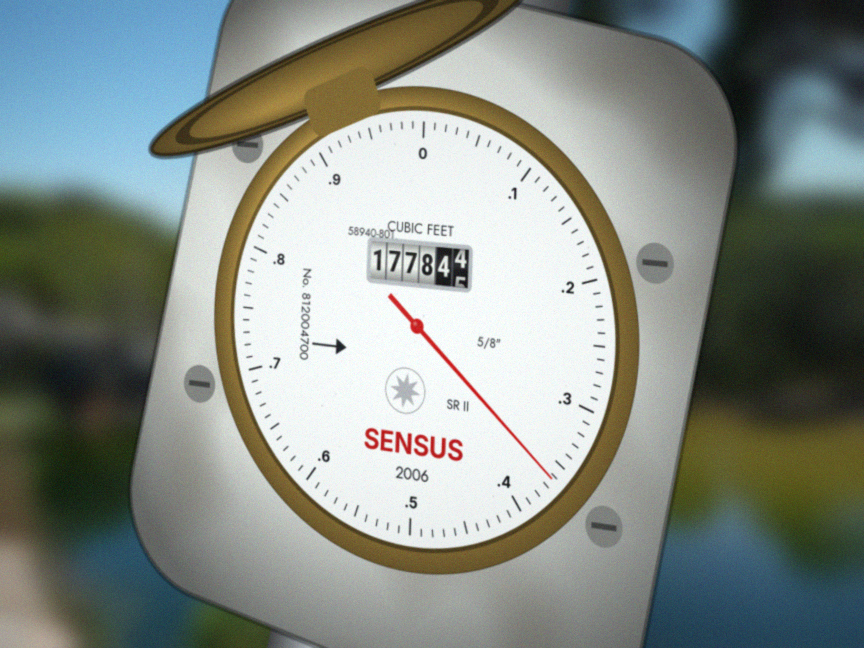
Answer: value=177844.36 unit=ft³
